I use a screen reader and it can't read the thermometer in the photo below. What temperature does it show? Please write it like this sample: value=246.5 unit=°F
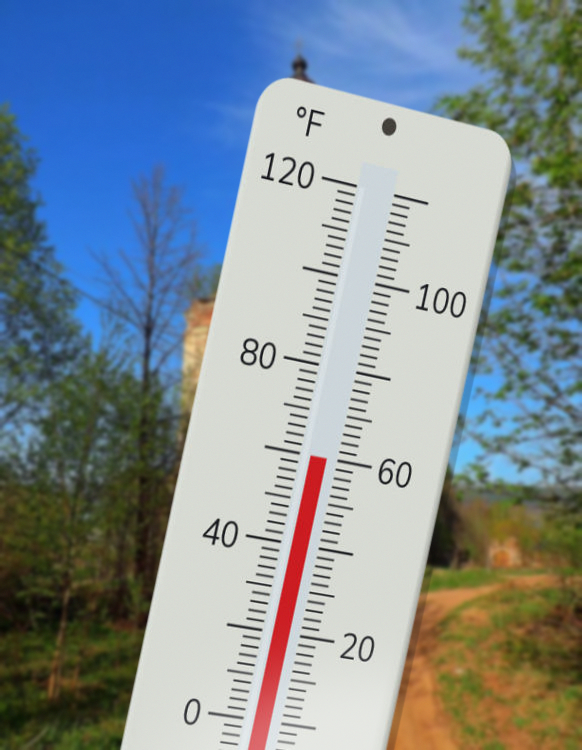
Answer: value=60 unit=°F
